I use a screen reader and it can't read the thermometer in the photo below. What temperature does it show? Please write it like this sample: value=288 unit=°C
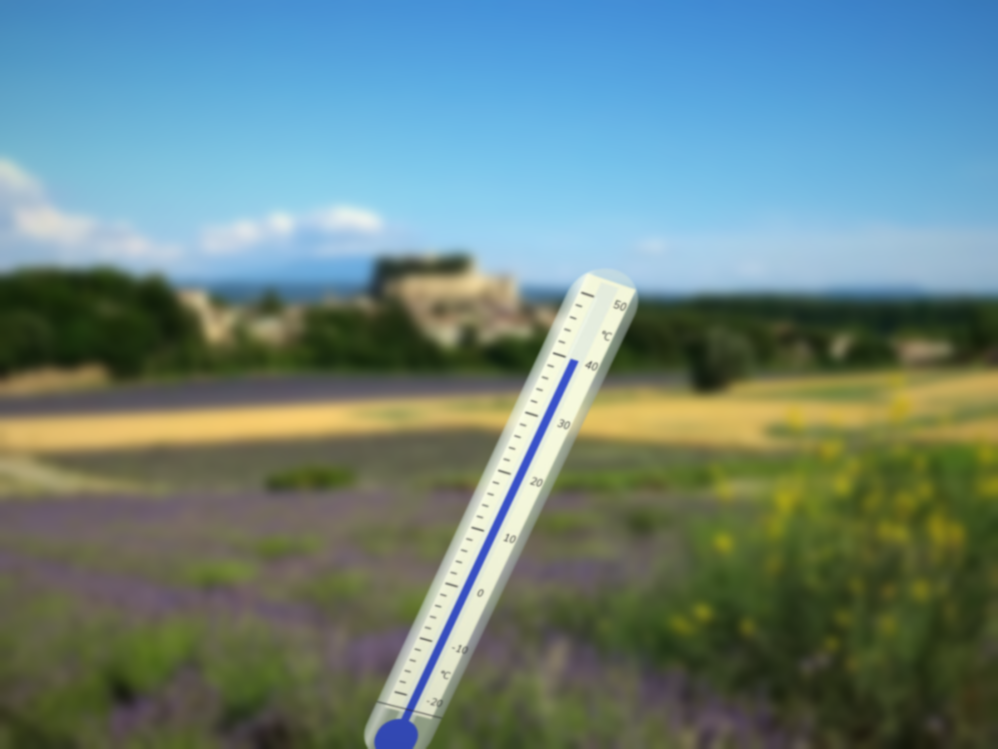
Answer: value=40 unit=°C
